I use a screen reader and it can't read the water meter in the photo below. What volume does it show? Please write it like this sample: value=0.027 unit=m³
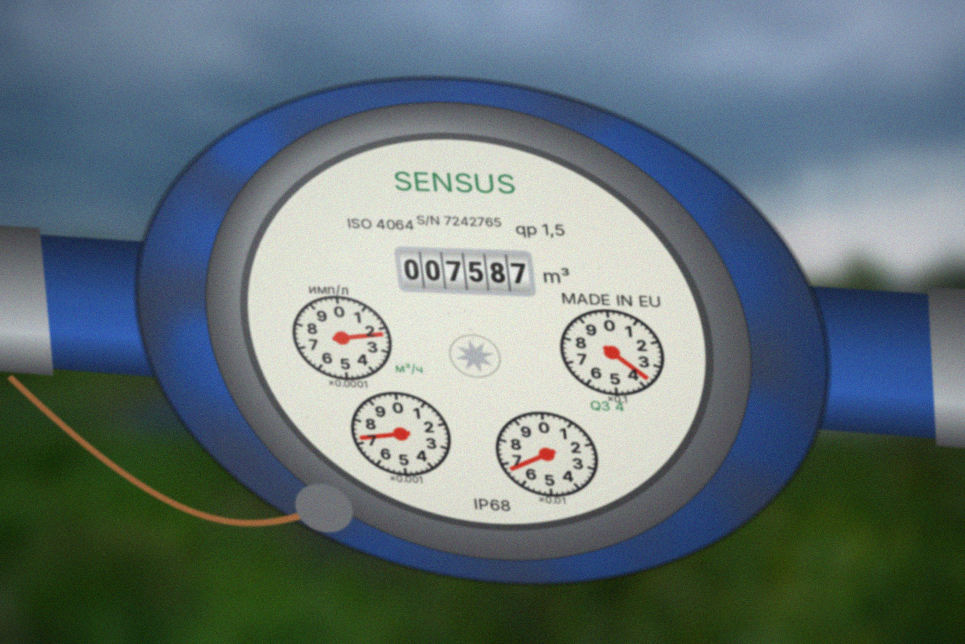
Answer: value=7587.3672 unit=m³
